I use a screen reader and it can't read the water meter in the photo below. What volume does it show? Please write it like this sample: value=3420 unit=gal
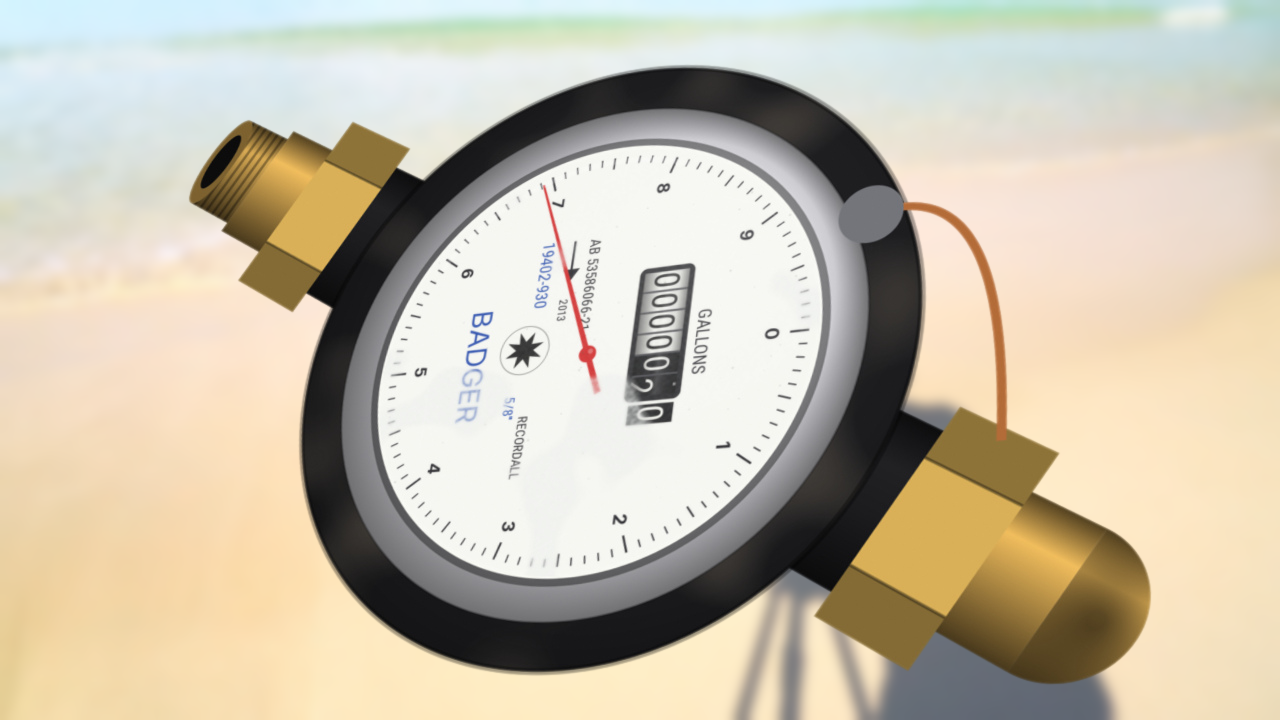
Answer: value=16.9 unit=gal
